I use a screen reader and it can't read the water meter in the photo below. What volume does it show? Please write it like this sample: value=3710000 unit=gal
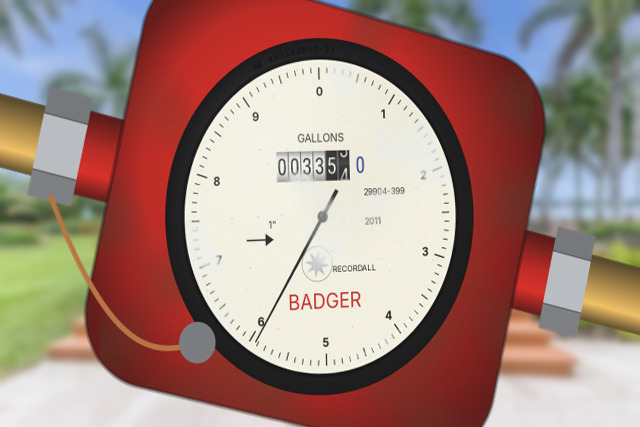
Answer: value=33535.9 unit=gal
